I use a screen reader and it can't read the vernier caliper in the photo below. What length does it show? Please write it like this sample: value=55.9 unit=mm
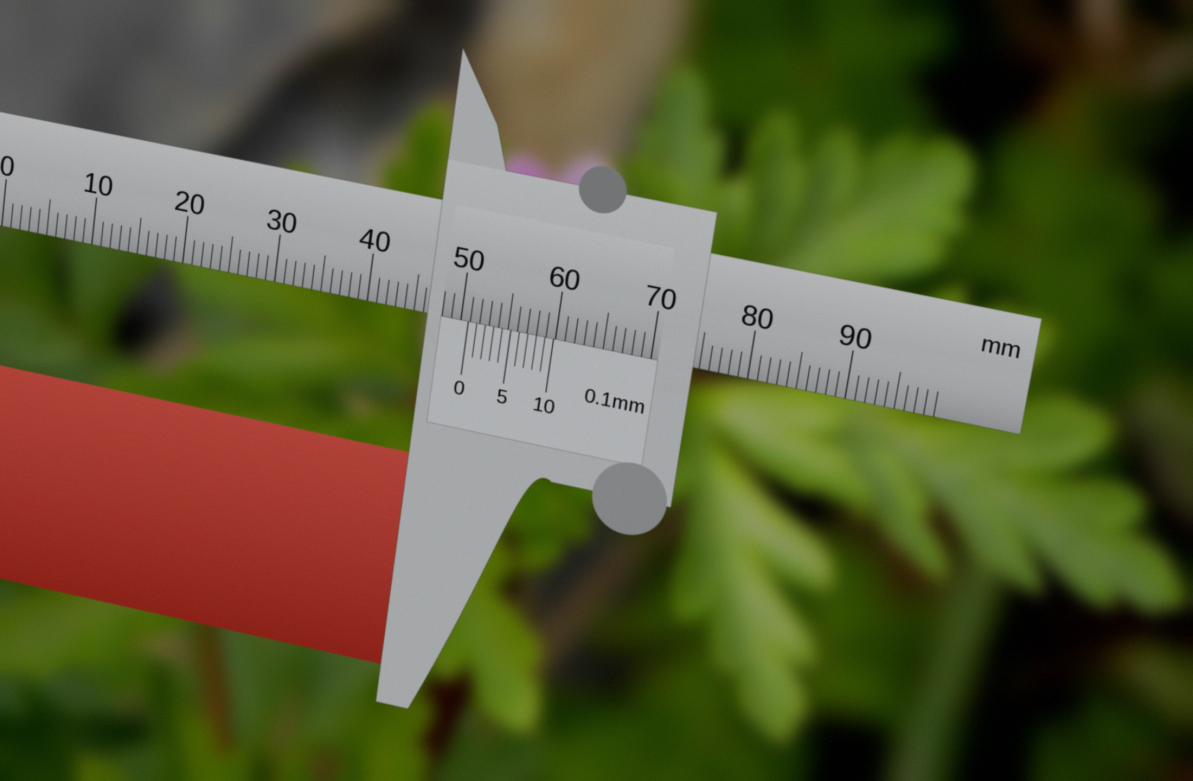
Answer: value=50.8 unit=mm
